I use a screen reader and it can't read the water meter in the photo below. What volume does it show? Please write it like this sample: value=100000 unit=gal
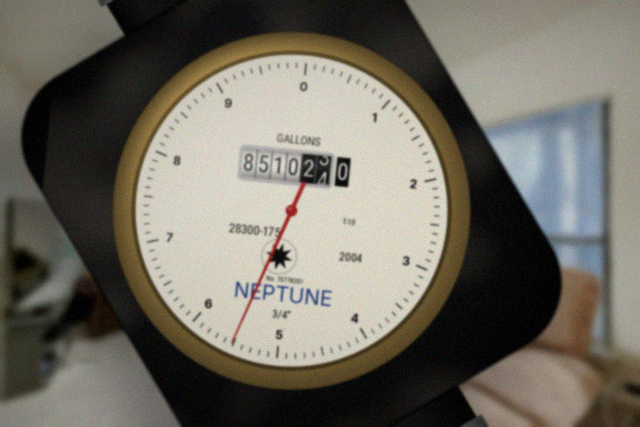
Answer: value=8510235.5 unit=gal
